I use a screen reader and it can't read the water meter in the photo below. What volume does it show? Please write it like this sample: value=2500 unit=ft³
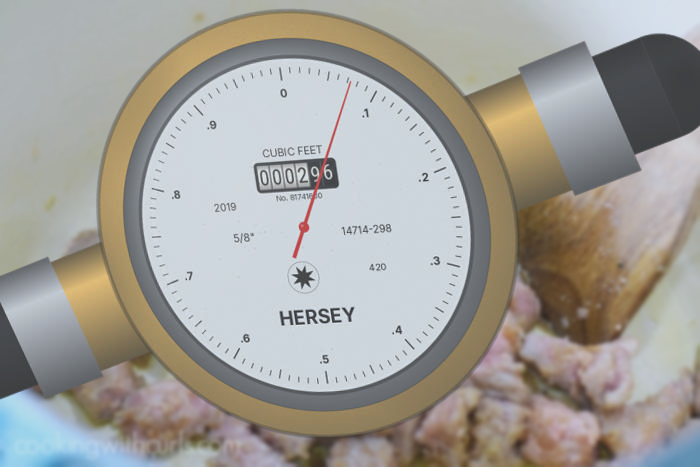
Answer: value=296.07 unit=ft³
